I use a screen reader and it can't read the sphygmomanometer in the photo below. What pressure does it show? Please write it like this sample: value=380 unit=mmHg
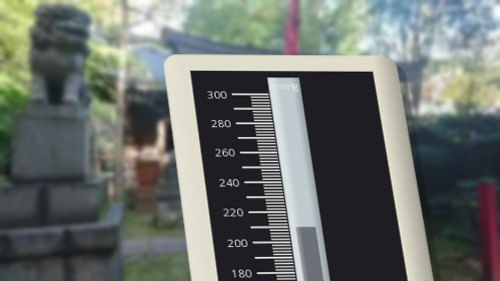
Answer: value=210 unit=mmHg
